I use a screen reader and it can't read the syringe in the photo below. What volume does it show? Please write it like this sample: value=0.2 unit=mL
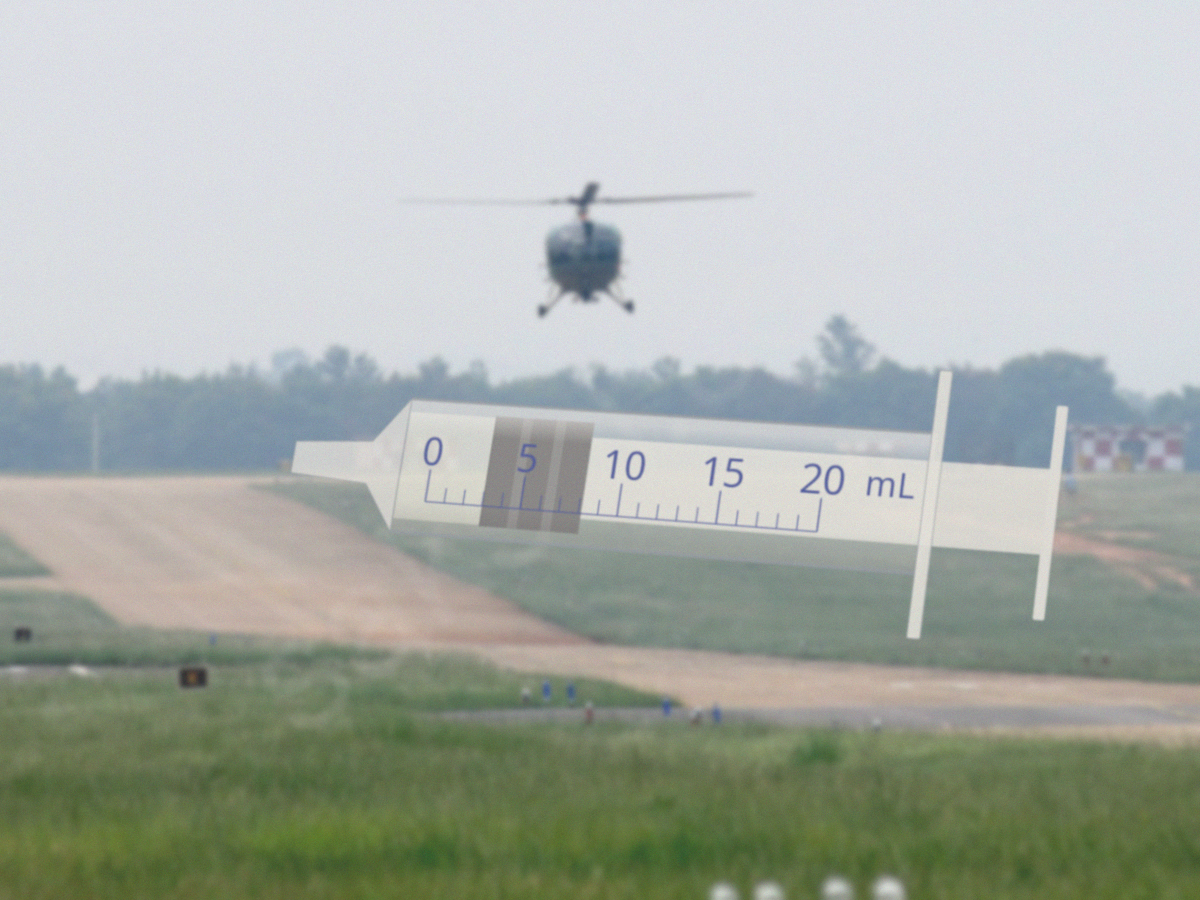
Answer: value=3 unit=mL
